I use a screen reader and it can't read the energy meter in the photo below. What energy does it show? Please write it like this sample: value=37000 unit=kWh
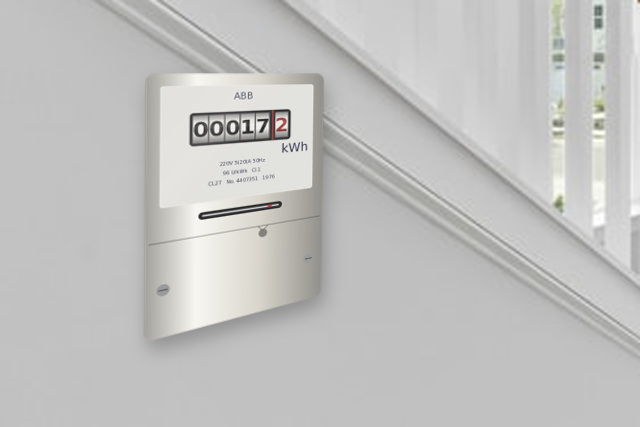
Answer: value=17.2 unit=kWh
